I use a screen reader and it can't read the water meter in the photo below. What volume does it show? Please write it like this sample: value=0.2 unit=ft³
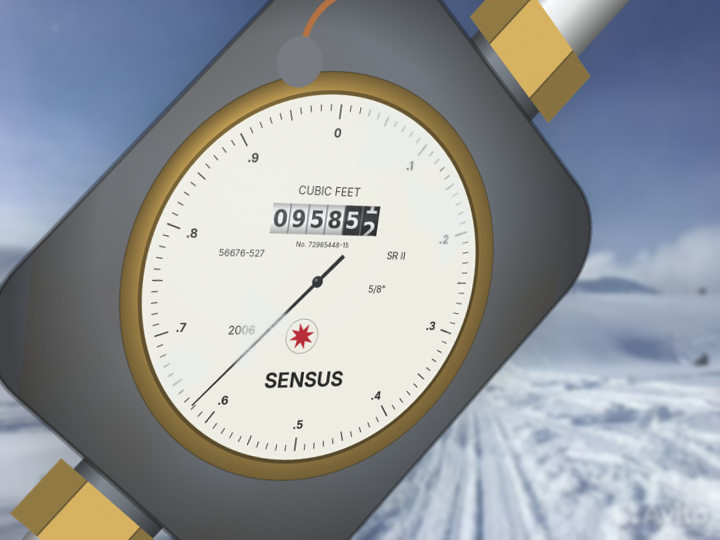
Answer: value=95851.62 unit=ft³
